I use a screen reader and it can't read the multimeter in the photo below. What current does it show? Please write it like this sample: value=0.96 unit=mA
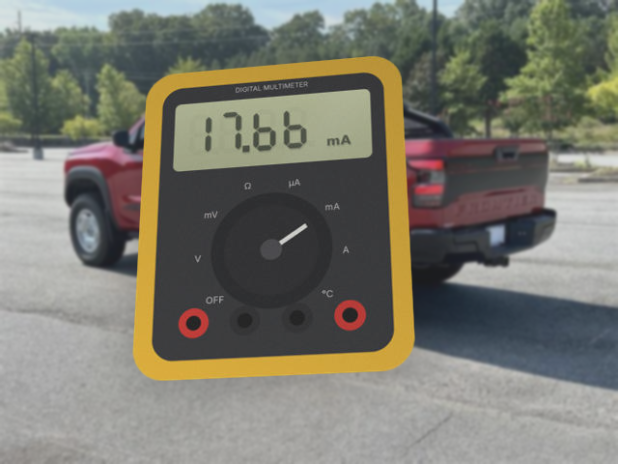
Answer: value=17.66 unit=mA
